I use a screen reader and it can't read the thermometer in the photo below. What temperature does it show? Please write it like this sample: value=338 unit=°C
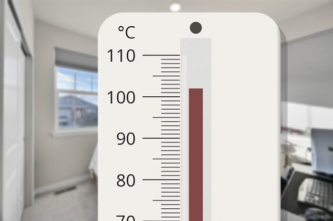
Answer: value=102 unit=°C
